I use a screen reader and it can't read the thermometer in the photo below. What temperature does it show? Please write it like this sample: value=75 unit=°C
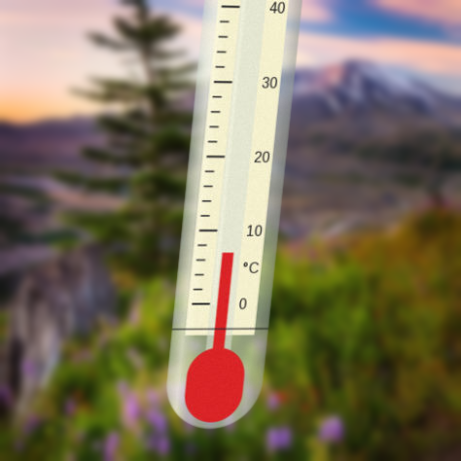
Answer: value=7 unit=°C
